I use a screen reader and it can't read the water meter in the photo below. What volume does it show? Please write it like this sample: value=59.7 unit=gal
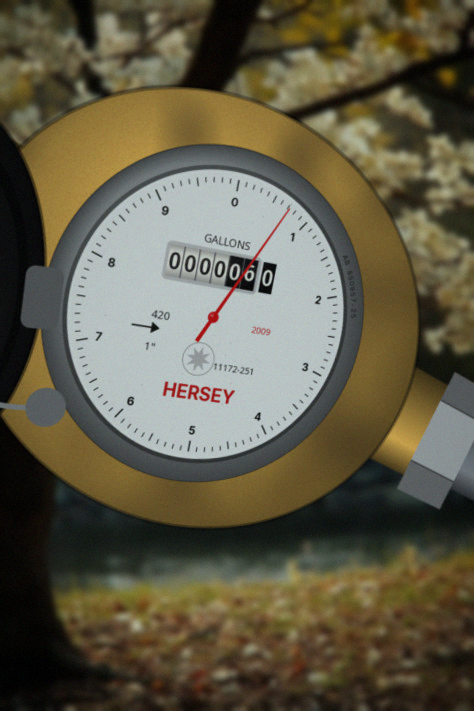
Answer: value=60.7 unit=gal
